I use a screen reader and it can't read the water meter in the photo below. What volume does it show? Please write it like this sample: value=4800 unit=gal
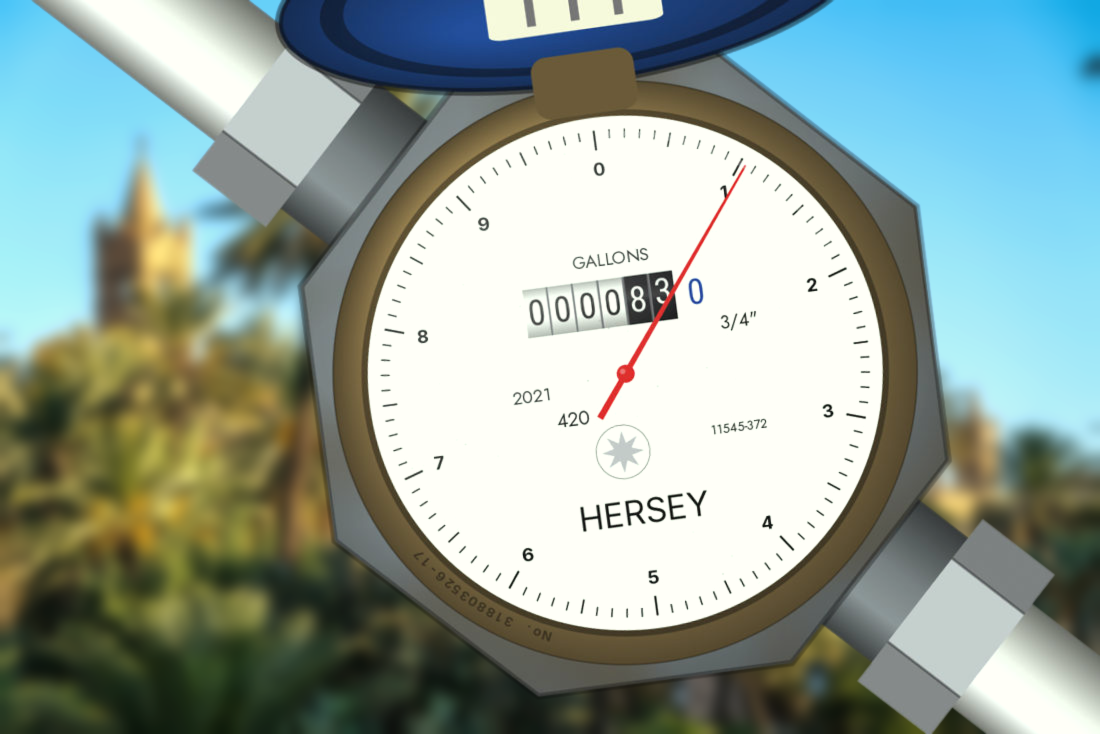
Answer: value=831.0 unit=gal
